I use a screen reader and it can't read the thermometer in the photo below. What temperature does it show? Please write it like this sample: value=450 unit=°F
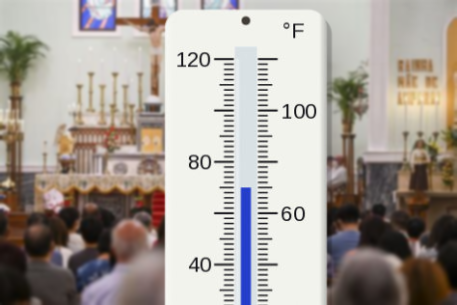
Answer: value=70 unit=°F
